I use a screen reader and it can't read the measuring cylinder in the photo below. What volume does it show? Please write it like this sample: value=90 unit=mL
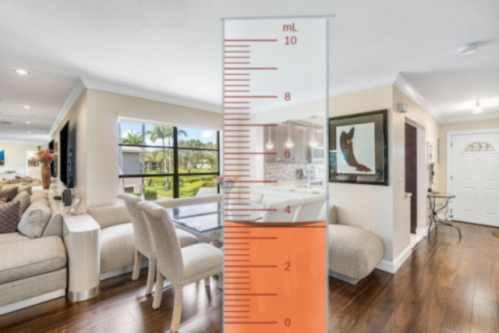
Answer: value=3.4 unit=mL
